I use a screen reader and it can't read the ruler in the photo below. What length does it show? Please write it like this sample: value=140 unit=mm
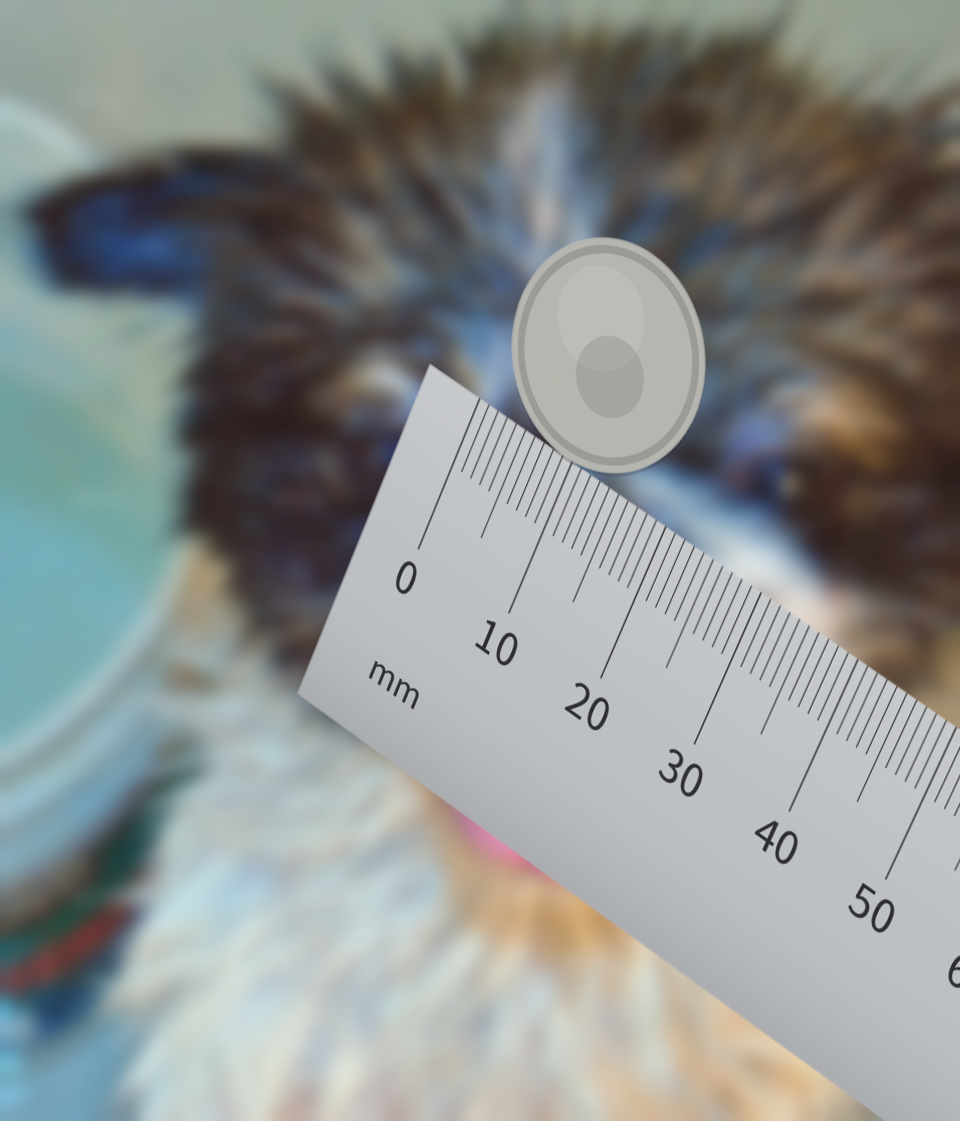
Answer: value=18.5 unit=mm
